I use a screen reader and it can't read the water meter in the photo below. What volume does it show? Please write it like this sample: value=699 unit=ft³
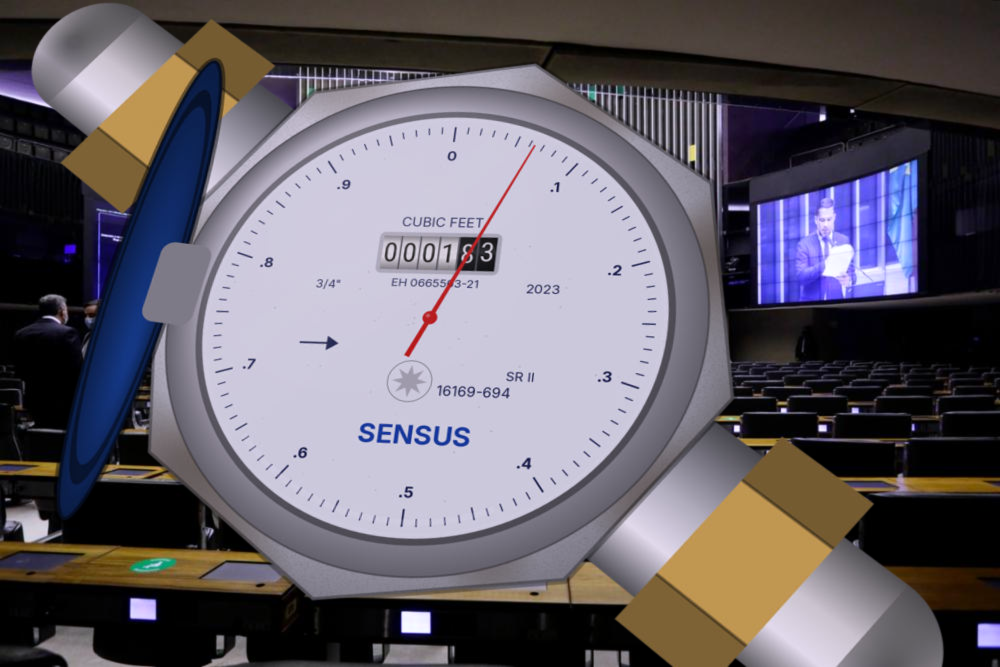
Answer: value=183.06 unit=ft³
